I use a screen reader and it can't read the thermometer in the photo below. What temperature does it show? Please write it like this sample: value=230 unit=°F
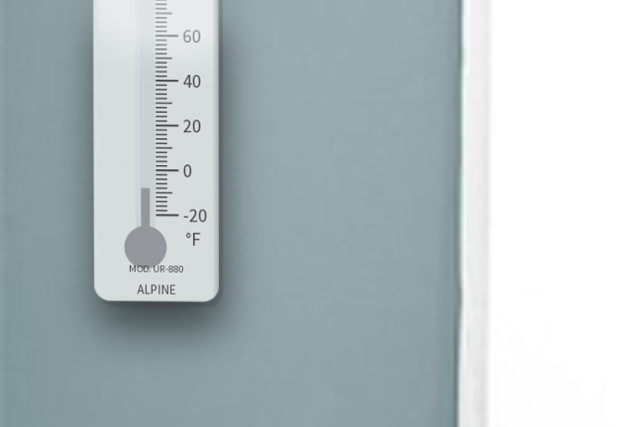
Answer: value=-8 unit=°F
